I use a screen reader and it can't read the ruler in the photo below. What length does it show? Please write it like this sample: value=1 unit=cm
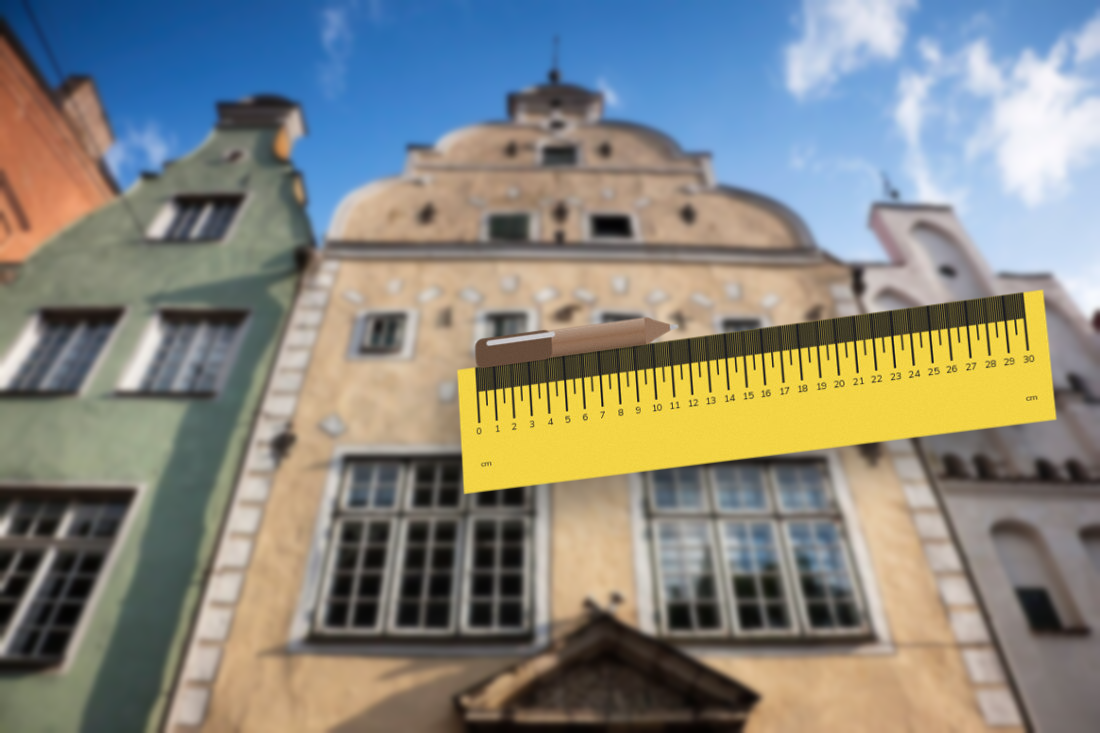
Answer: value=11.5 unit=cm
